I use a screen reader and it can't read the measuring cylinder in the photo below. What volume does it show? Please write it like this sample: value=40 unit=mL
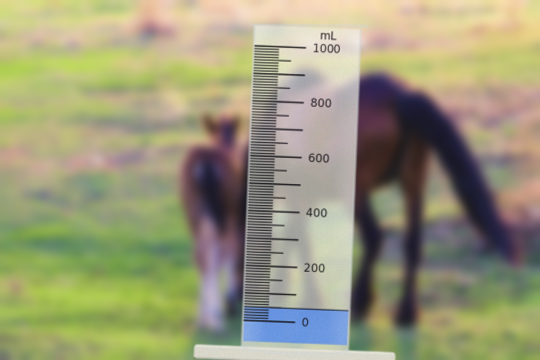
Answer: value=50 unit=mL
